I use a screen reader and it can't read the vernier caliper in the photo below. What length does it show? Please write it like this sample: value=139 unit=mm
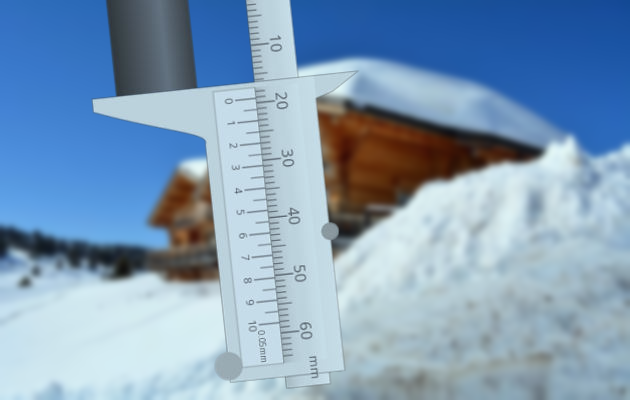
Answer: value=19.2 unit=mm
